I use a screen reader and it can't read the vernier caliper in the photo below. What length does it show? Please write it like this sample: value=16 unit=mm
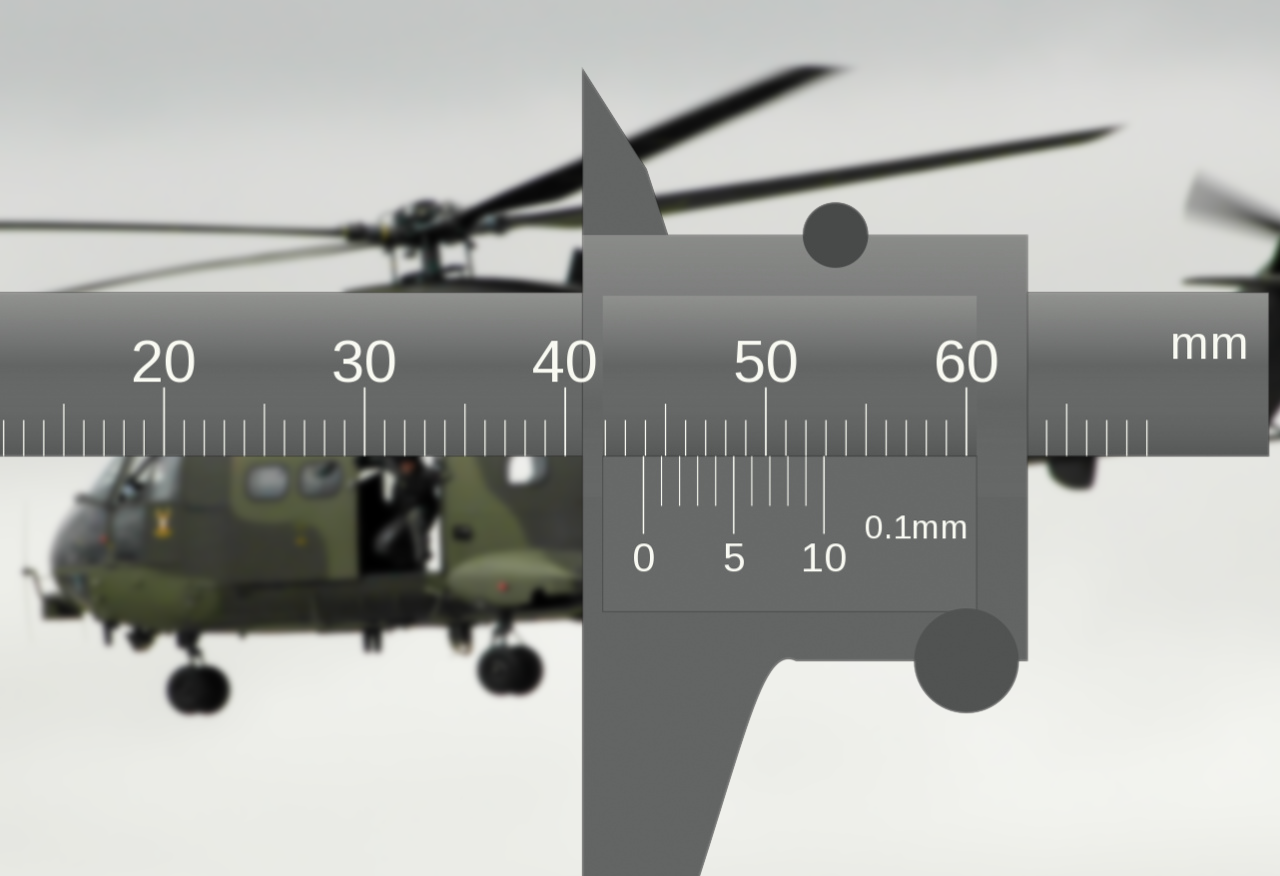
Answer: value=43.9 unit=mm
